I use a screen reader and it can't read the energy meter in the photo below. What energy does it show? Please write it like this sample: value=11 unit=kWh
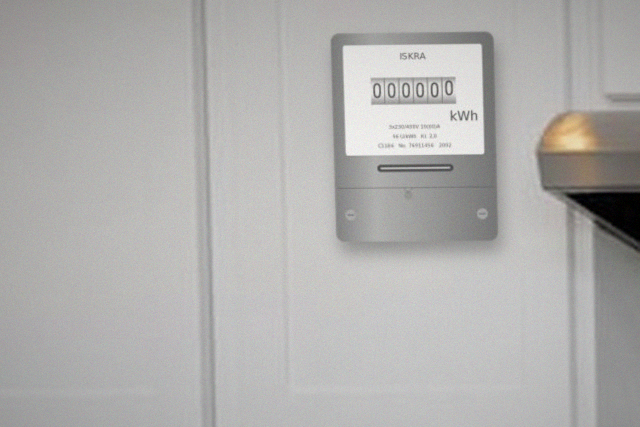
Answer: value=0 unit=kWh
